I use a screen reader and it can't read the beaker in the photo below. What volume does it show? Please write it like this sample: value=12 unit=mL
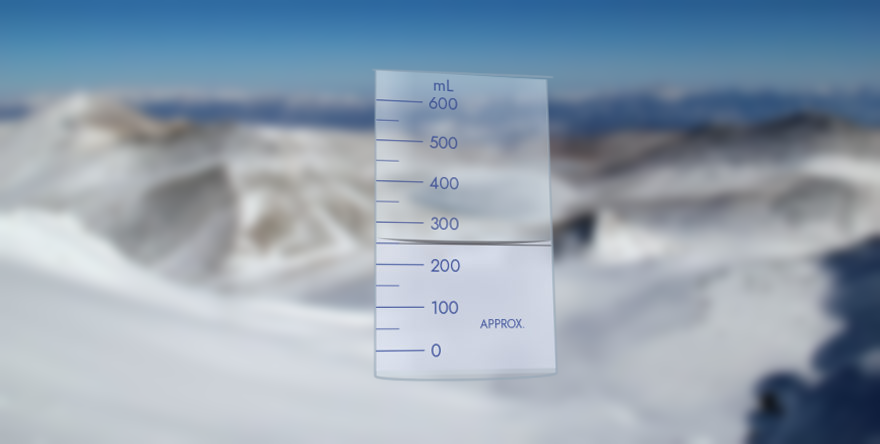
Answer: value=250 unit=mL
